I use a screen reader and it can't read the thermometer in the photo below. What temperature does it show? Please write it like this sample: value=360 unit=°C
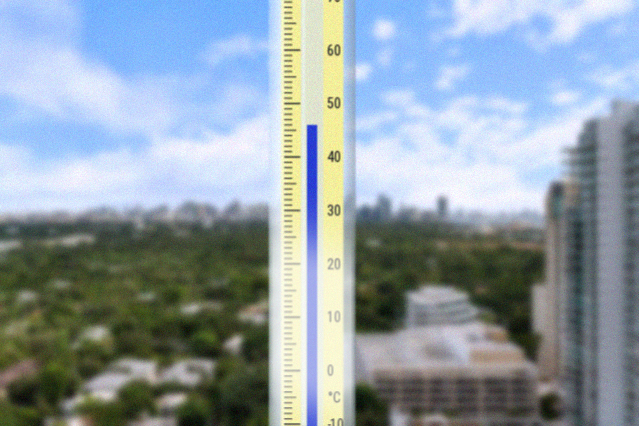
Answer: value=46 unit=°C
